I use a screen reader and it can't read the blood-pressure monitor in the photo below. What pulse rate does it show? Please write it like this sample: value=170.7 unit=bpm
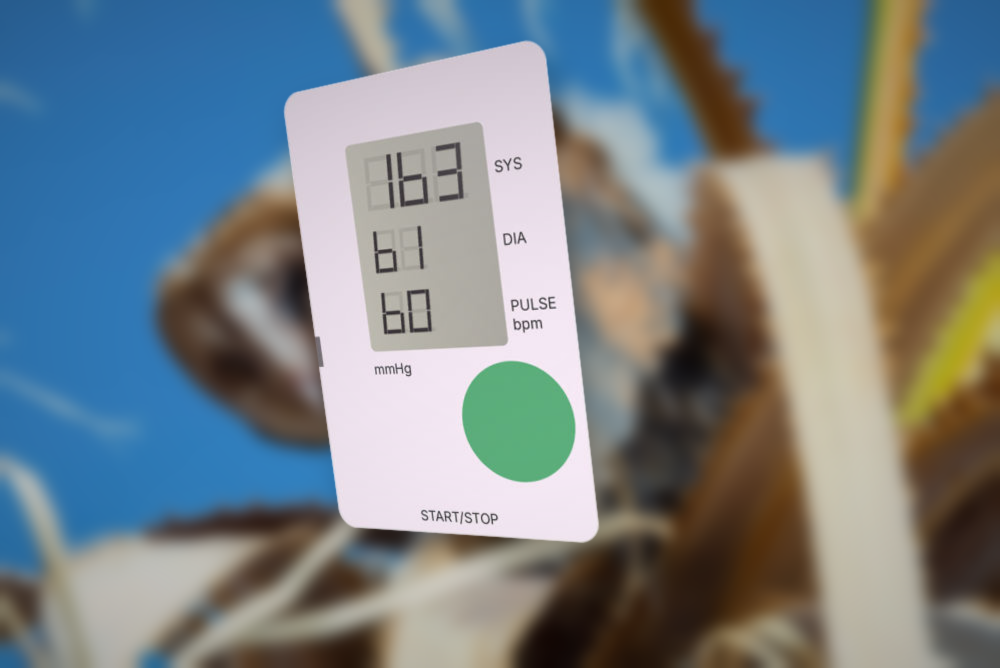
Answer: value=60 unit=bpm
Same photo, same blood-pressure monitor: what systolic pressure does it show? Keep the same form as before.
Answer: value=163 unit=mmHg
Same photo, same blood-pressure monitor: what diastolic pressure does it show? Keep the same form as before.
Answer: value=61 unit=mmHg
